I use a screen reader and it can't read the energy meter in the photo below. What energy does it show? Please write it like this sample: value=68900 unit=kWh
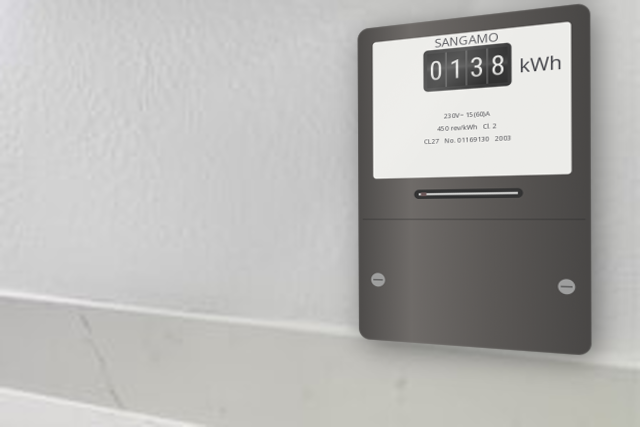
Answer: value=138 unit=kWh
